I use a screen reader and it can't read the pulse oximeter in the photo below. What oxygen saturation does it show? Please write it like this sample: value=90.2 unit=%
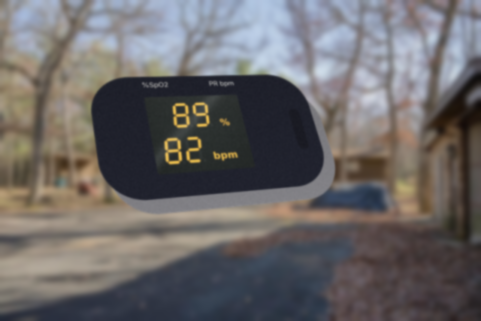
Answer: value=89 unit=%
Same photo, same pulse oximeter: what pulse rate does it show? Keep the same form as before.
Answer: value=82 unit=bpm
